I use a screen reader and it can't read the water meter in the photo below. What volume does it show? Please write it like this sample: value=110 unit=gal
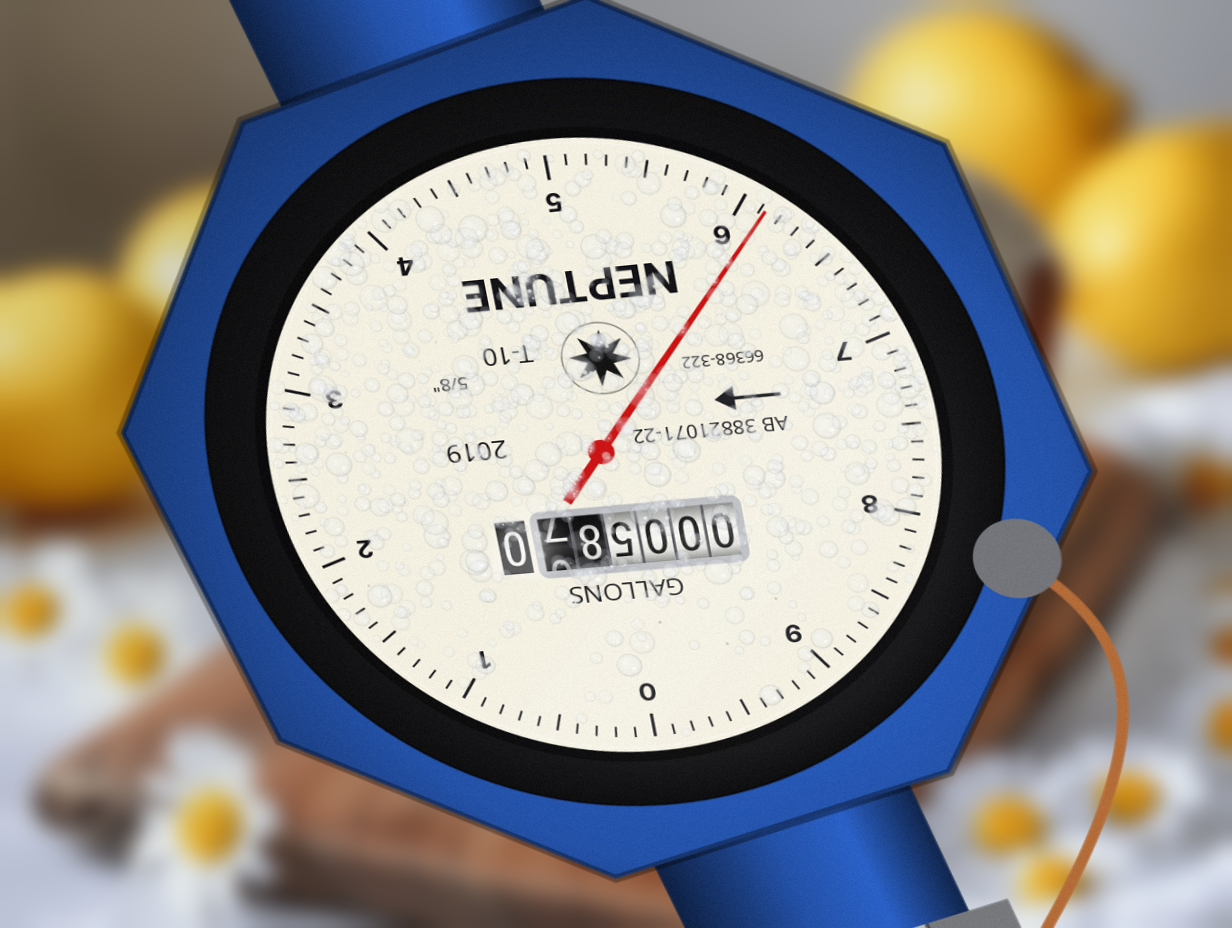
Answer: value=5866.1 unit=gal
